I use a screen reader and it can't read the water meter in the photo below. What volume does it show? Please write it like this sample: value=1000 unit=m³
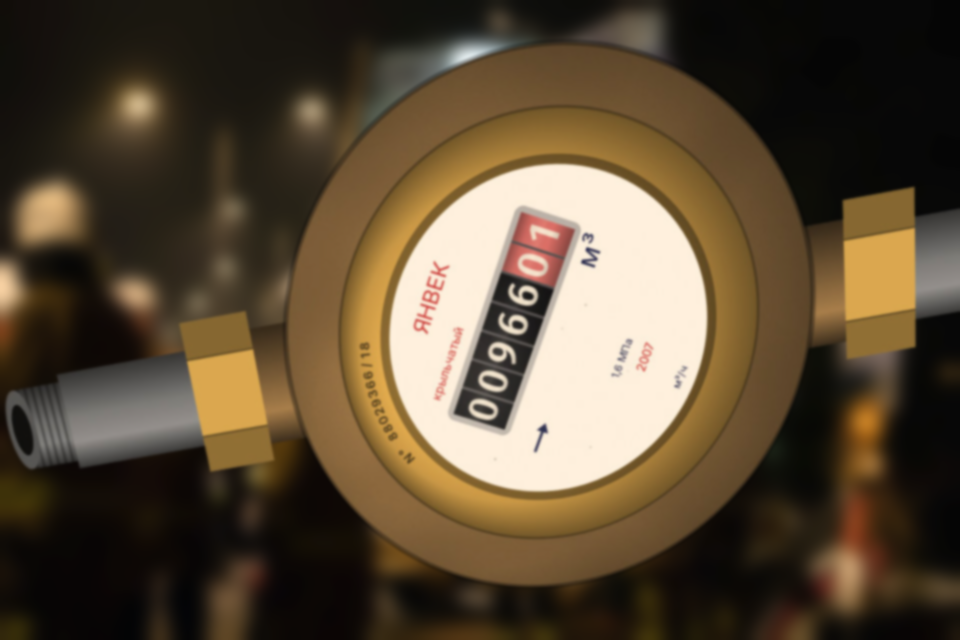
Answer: value=966.01 unit=m³
